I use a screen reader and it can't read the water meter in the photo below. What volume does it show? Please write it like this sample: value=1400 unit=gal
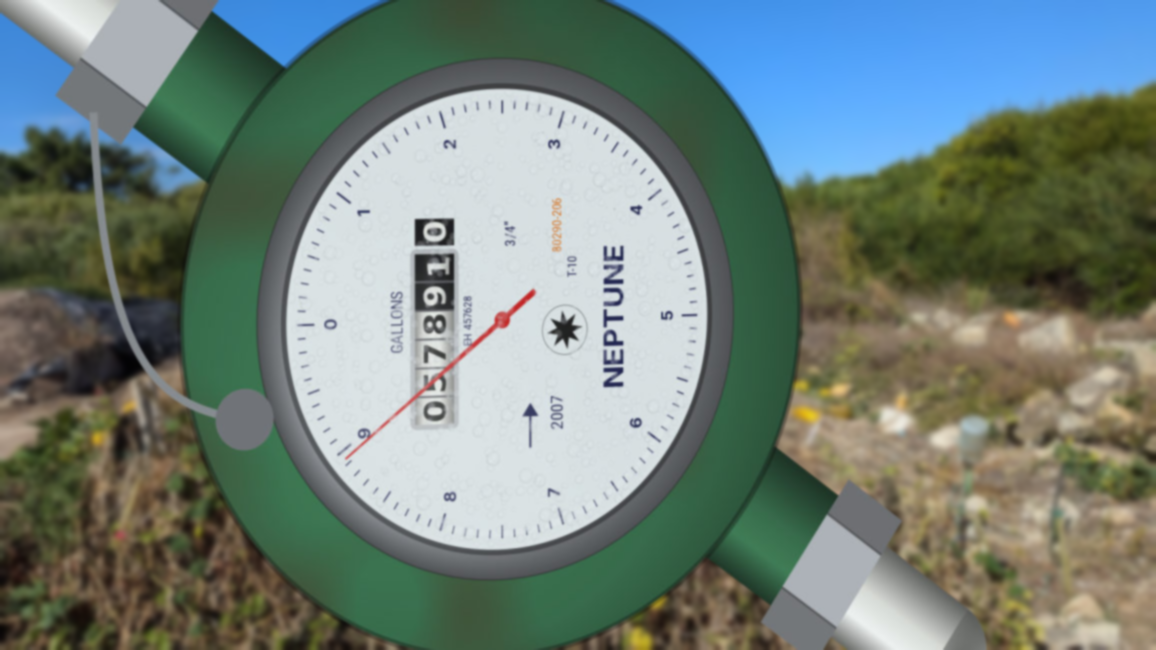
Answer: value=578908.9 unit=gal
